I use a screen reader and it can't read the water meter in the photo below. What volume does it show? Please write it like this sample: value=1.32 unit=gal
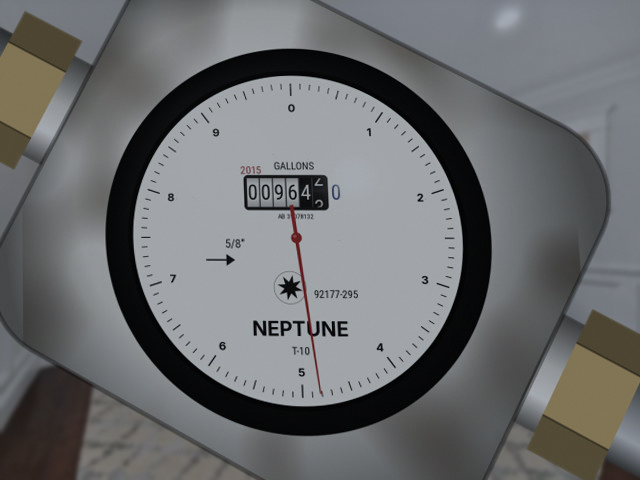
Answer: value=96424.8 unit=gal
